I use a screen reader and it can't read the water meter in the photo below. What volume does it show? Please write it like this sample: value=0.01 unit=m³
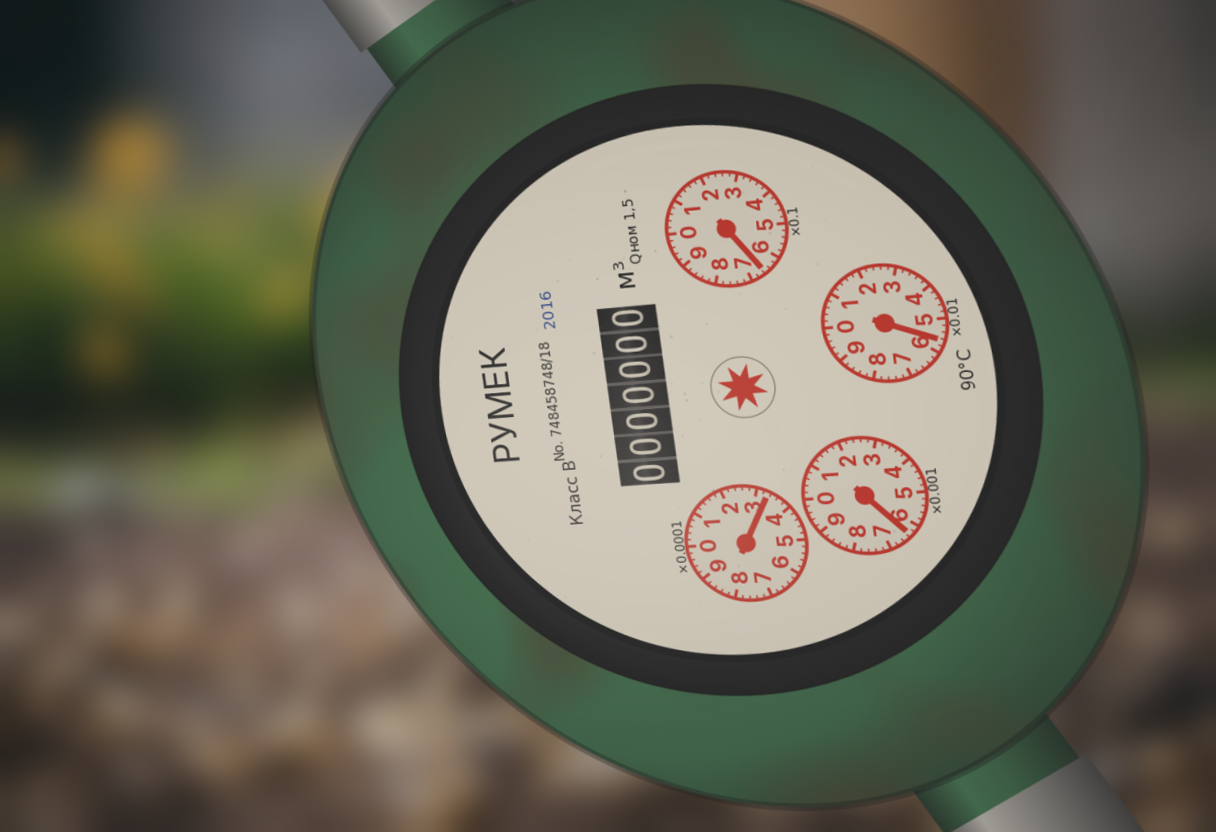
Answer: value=0.6563 unit=m³
